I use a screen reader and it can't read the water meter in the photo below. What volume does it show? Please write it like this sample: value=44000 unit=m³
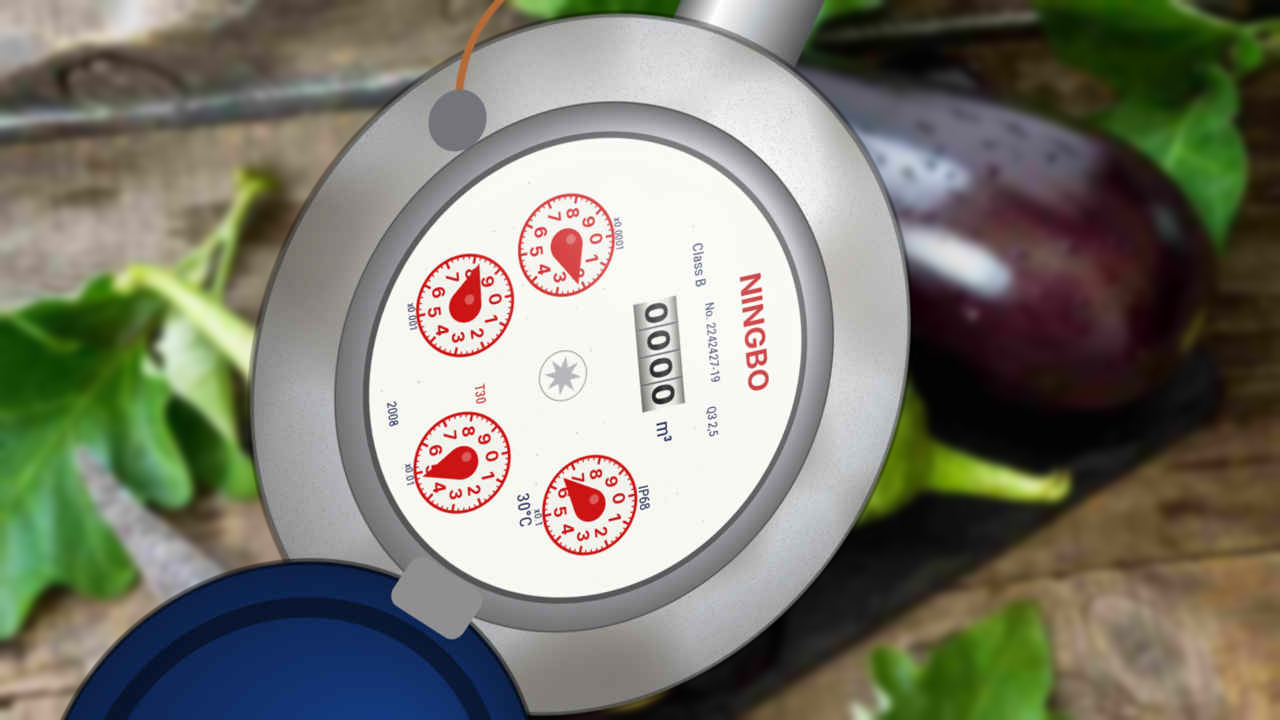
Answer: value=0.6482 unit=m³
